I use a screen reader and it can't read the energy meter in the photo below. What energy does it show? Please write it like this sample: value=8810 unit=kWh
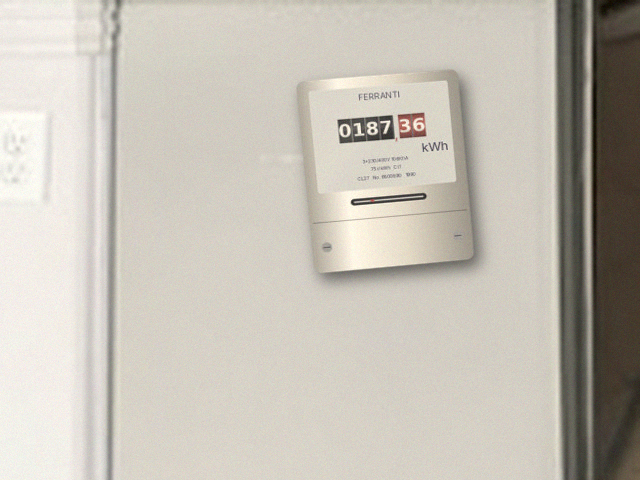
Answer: value=187.36 unit=kWh
